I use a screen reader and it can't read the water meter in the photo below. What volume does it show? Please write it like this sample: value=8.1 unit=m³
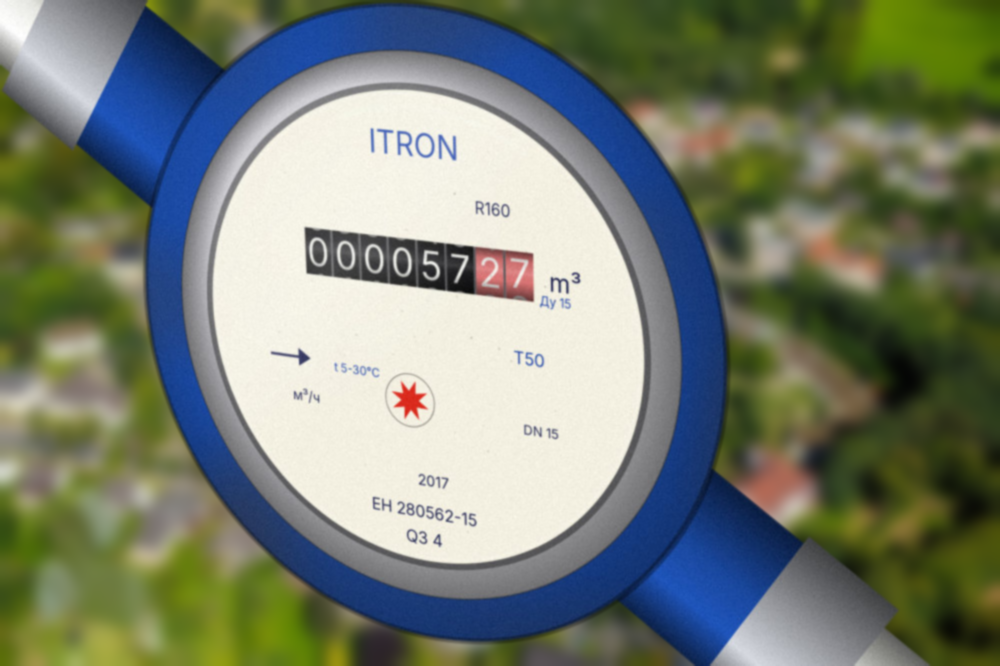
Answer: value=57.27 unit=m³
